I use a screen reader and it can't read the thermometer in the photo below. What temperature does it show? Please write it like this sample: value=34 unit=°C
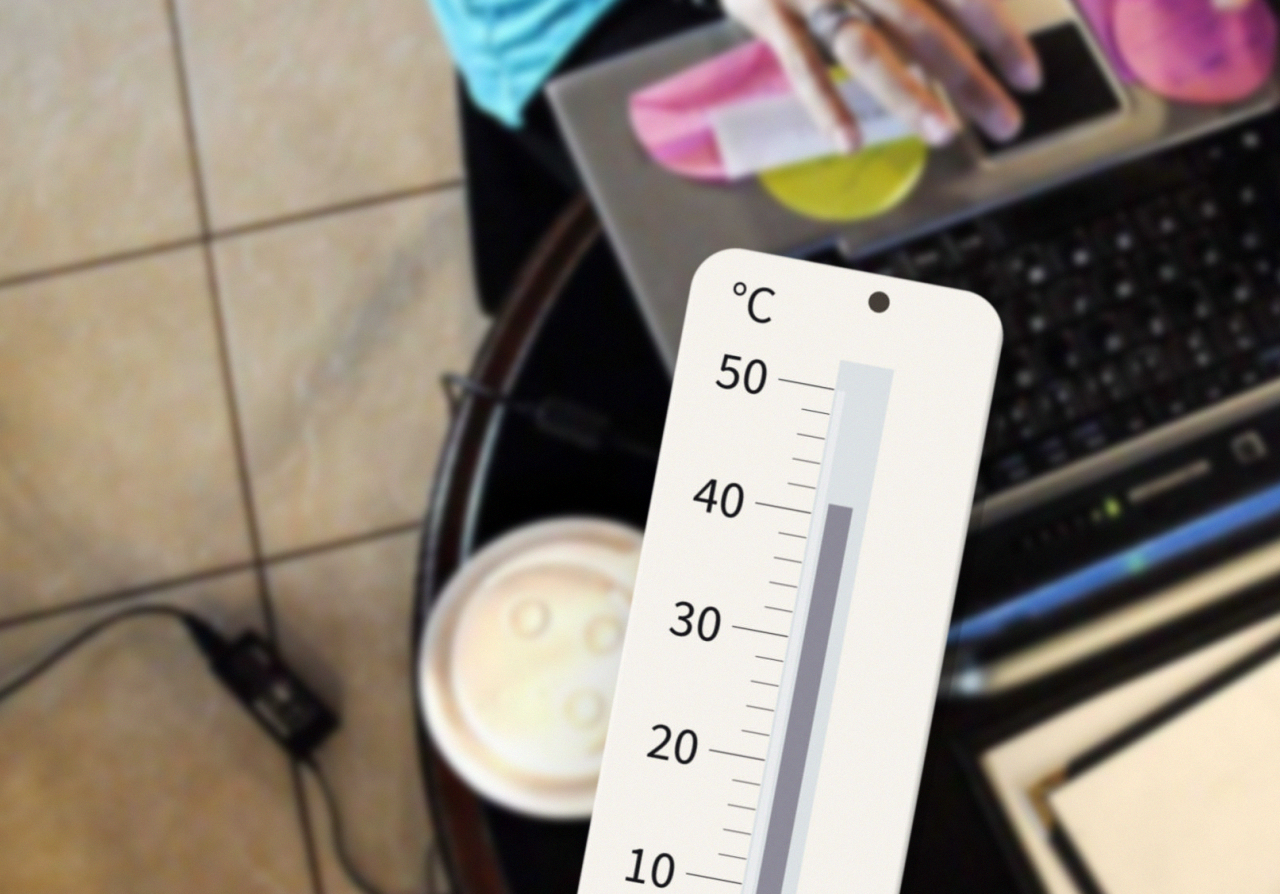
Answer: value=41 unit=°C
